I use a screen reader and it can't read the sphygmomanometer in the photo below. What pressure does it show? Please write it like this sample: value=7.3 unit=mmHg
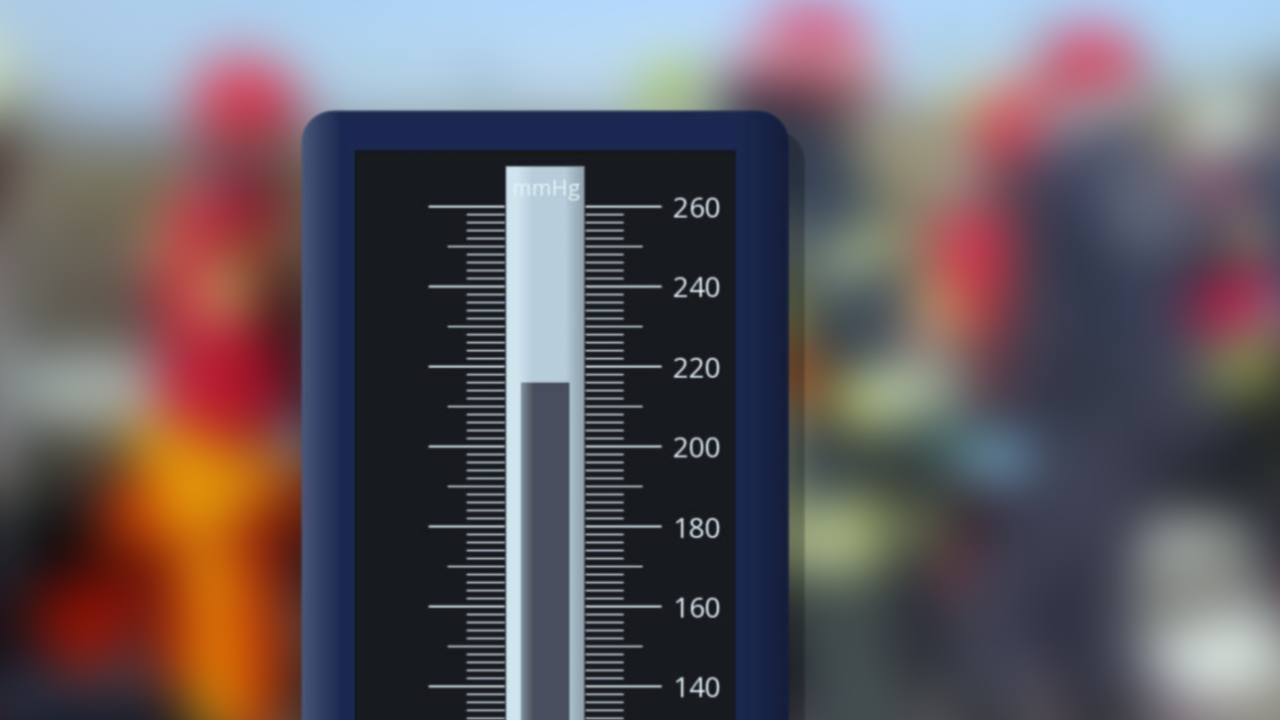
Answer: value=216 unit=mmHg
